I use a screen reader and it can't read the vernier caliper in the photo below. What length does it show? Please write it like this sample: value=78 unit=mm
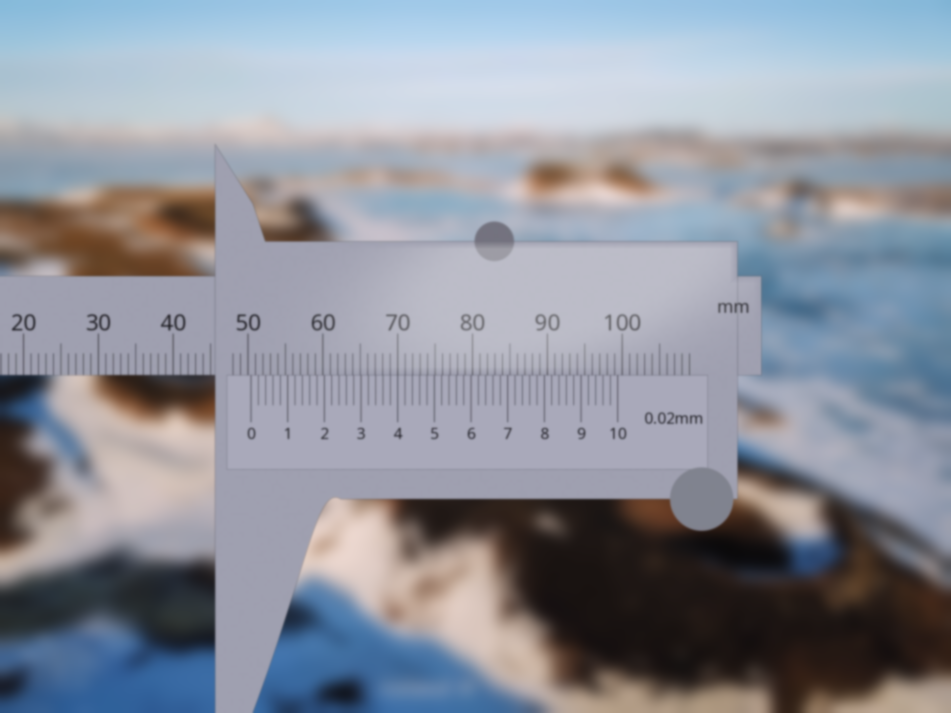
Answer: value=50.4 unit=mm
